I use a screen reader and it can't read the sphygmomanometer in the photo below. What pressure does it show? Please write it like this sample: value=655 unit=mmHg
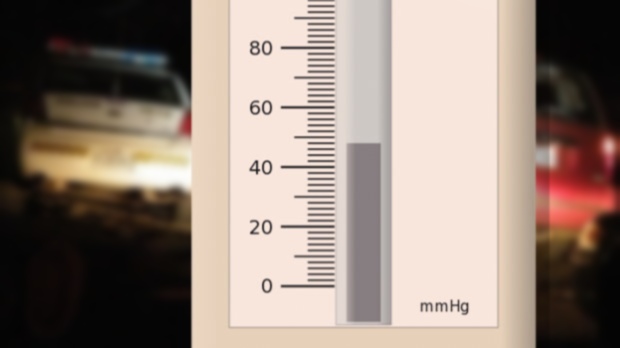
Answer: value=48 unit=mmHg
